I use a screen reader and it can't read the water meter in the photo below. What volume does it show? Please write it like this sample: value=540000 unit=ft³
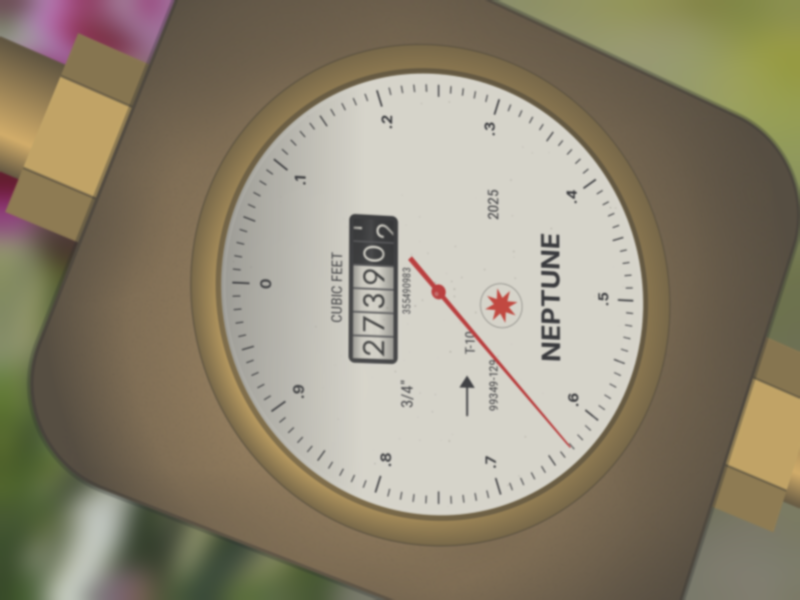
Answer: value=273901.63 unit=ft³
